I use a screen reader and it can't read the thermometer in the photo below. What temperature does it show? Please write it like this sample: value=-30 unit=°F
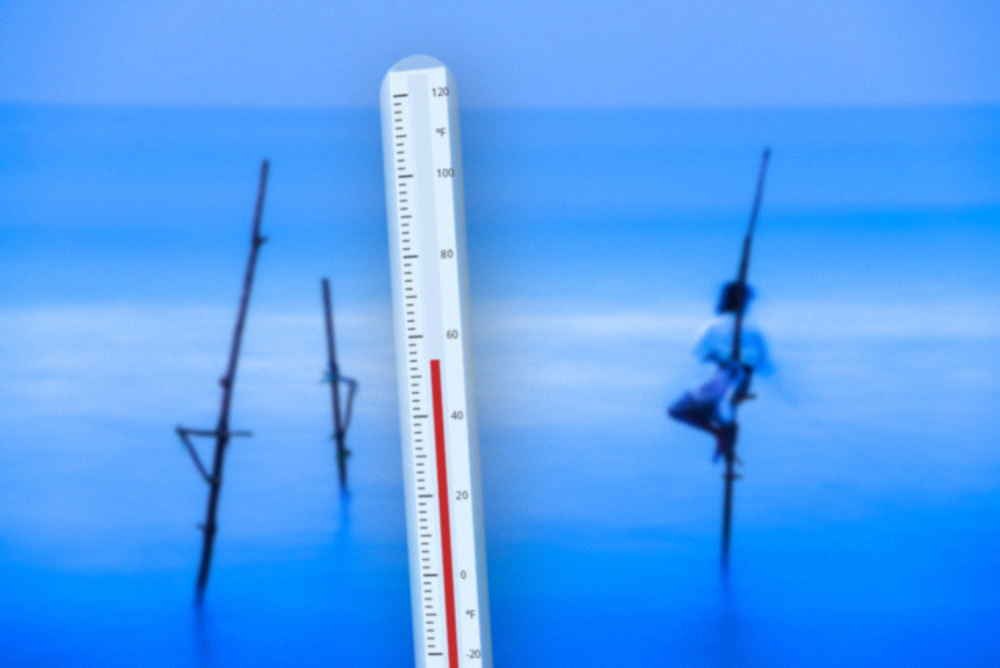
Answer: value=54 unit=°F
